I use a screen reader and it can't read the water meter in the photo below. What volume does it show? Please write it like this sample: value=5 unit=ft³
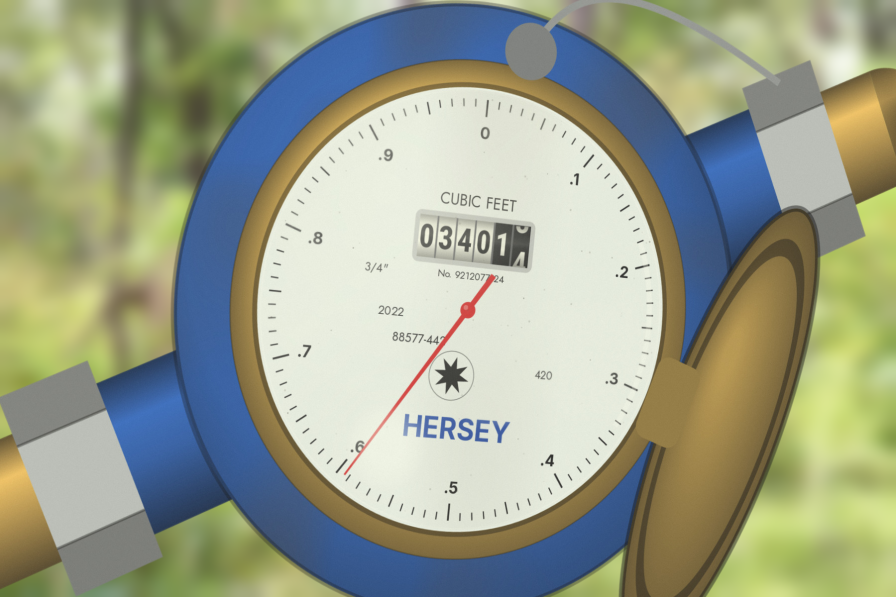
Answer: value=34013.59 unit=ft³
